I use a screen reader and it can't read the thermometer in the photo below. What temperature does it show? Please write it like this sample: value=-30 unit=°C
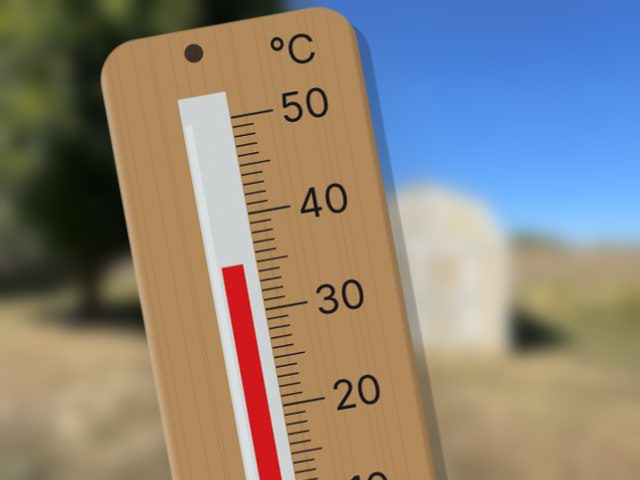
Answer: value=35 unit=°C
